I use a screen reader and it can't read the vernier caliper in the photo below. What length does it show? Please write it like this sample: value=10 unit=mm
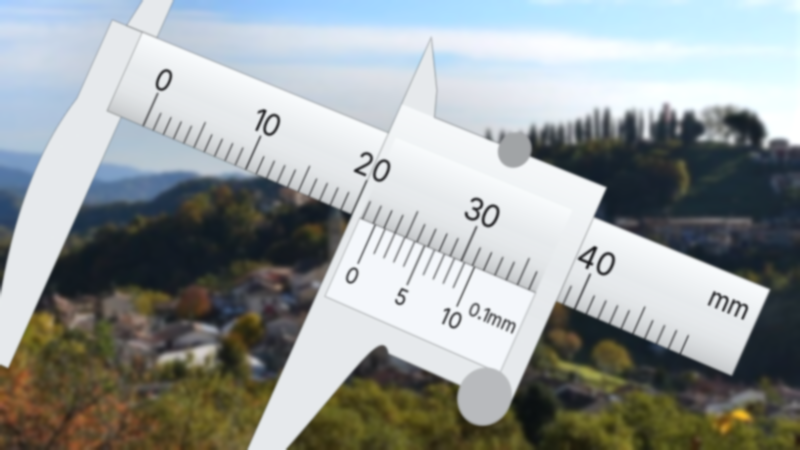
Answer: value=22.2 unit=mm
